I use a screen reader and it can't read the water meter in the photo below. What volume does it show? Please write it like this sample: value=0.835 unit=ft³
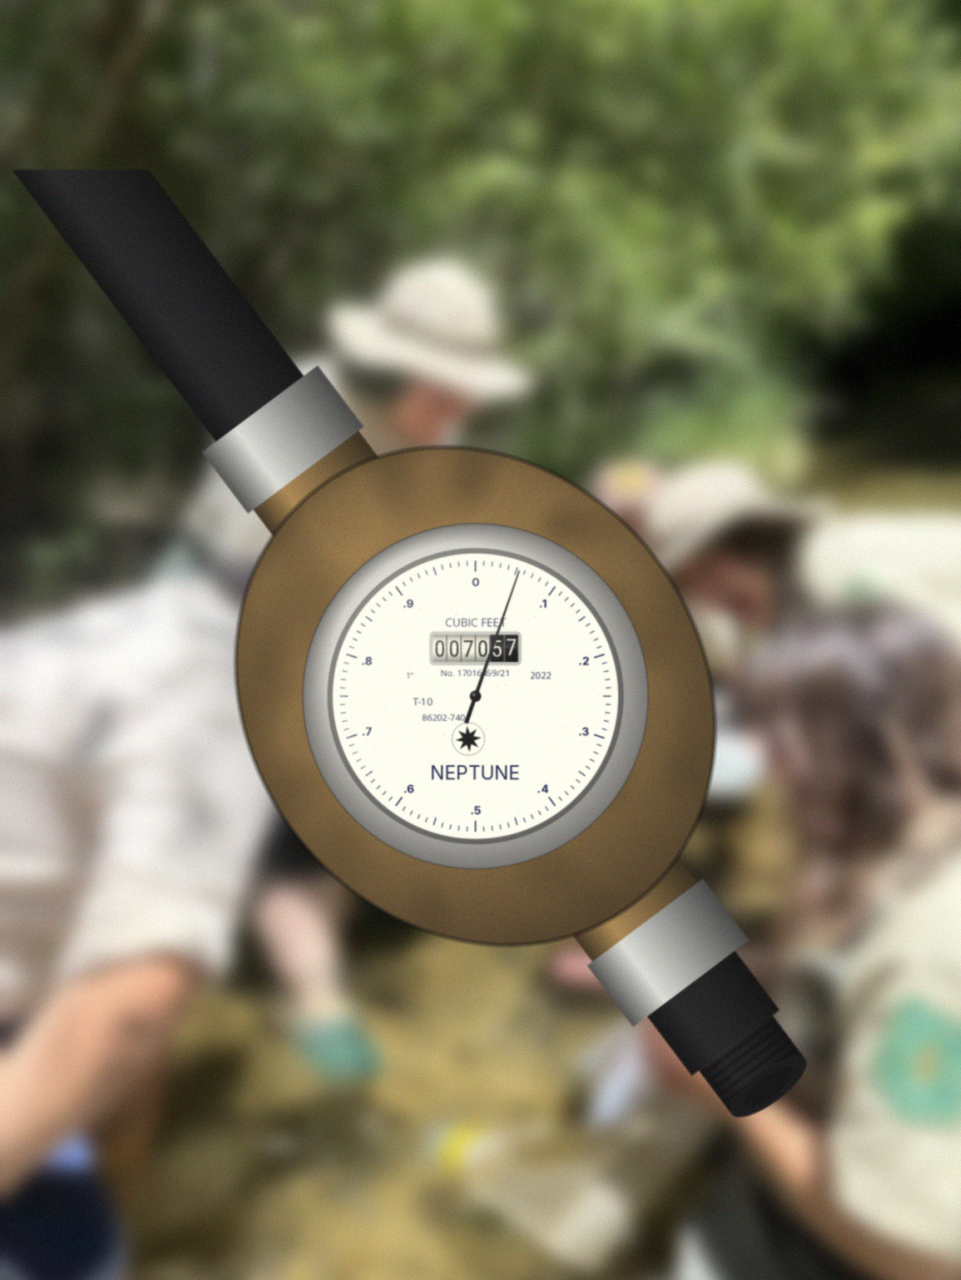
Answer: value=7057.05 unit=ft³
